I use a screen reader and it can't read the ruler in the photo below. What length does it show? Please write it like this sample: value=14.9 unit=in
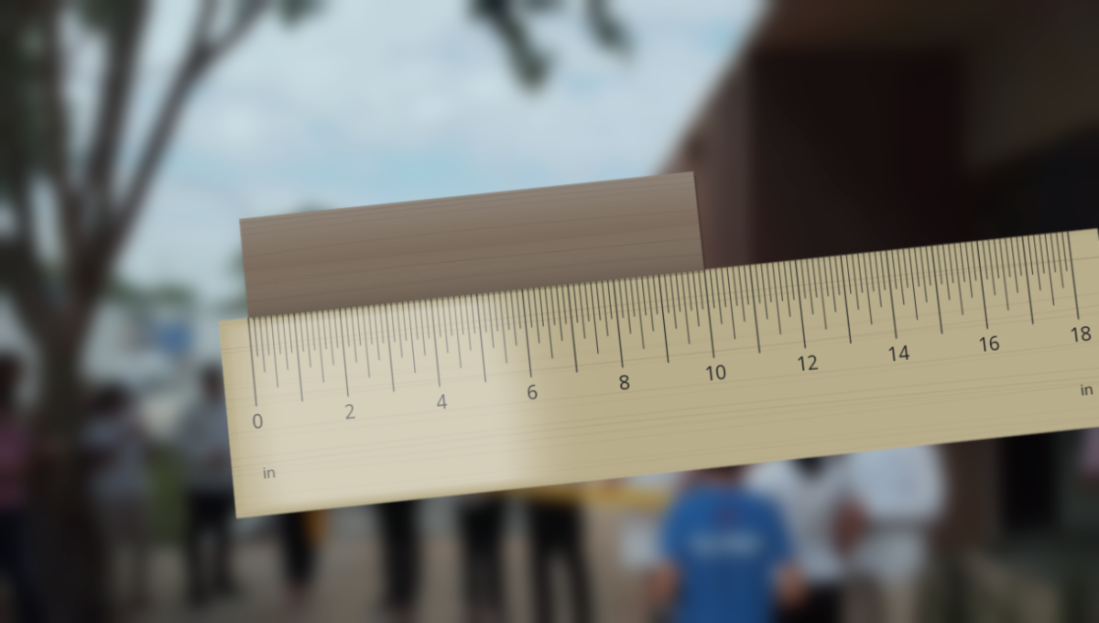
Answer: value=10 unit=in
